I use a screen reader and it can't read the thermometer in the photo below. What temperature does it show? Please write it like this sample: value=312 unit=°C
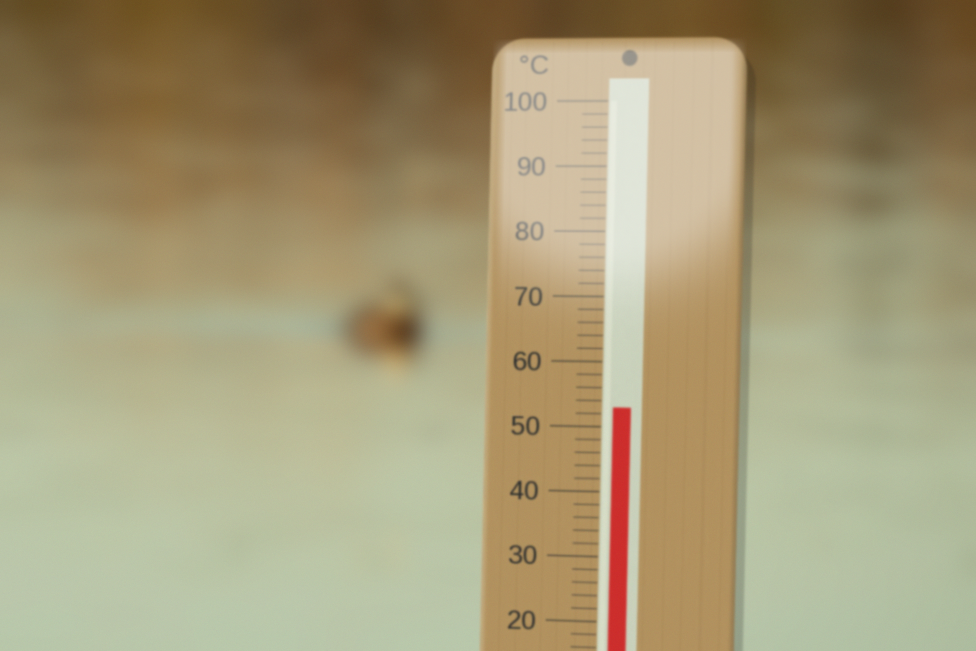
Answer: value=53 unit=°C
